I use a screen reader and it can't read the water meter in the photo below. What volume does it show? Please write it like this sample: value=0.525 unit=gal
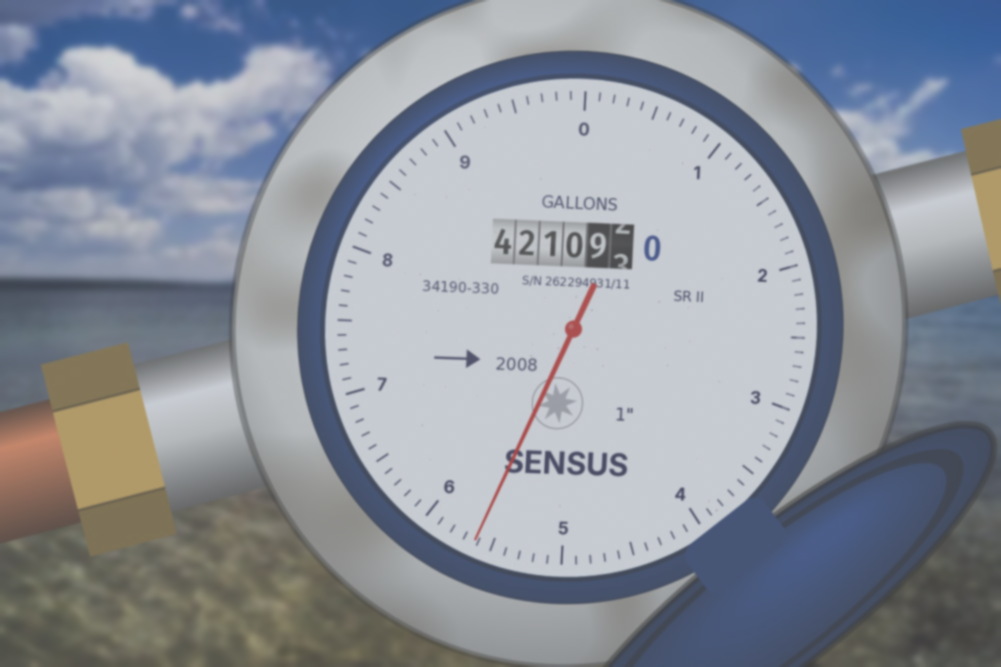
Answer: value=4210925.6 unit=gal
